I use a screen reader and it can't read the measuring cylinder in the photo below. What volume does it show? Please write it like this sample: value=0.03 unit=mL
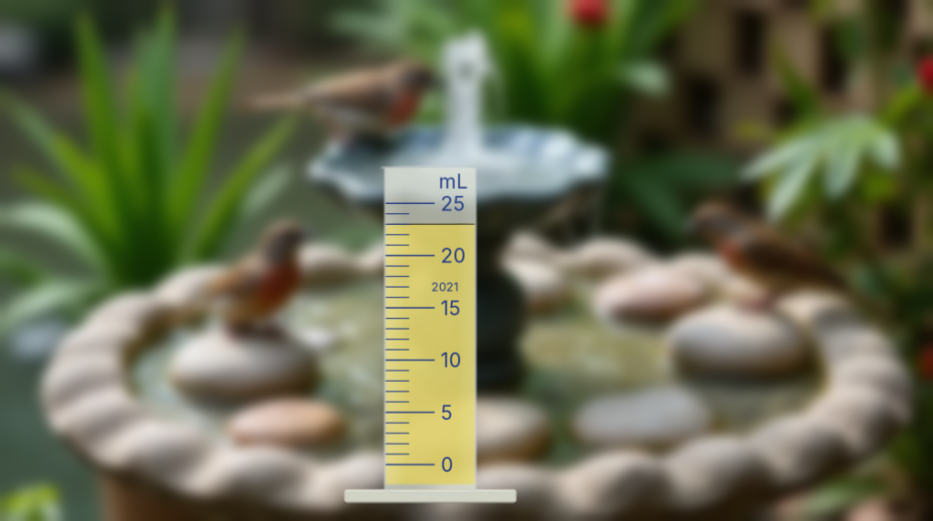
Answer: value=23 unit=mL
